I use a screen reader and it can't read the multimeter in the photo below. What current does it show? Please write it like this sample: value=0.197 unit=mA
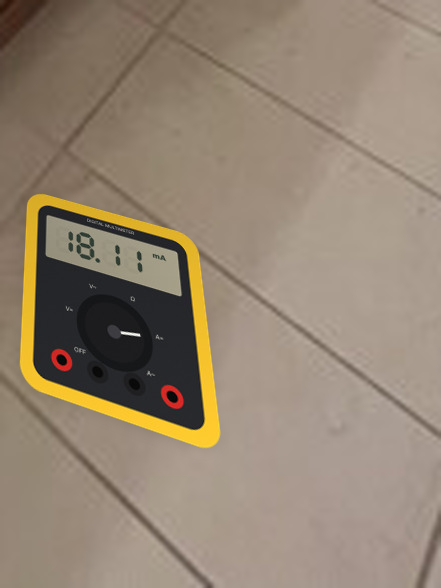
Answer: value=18.11 unit=mA
